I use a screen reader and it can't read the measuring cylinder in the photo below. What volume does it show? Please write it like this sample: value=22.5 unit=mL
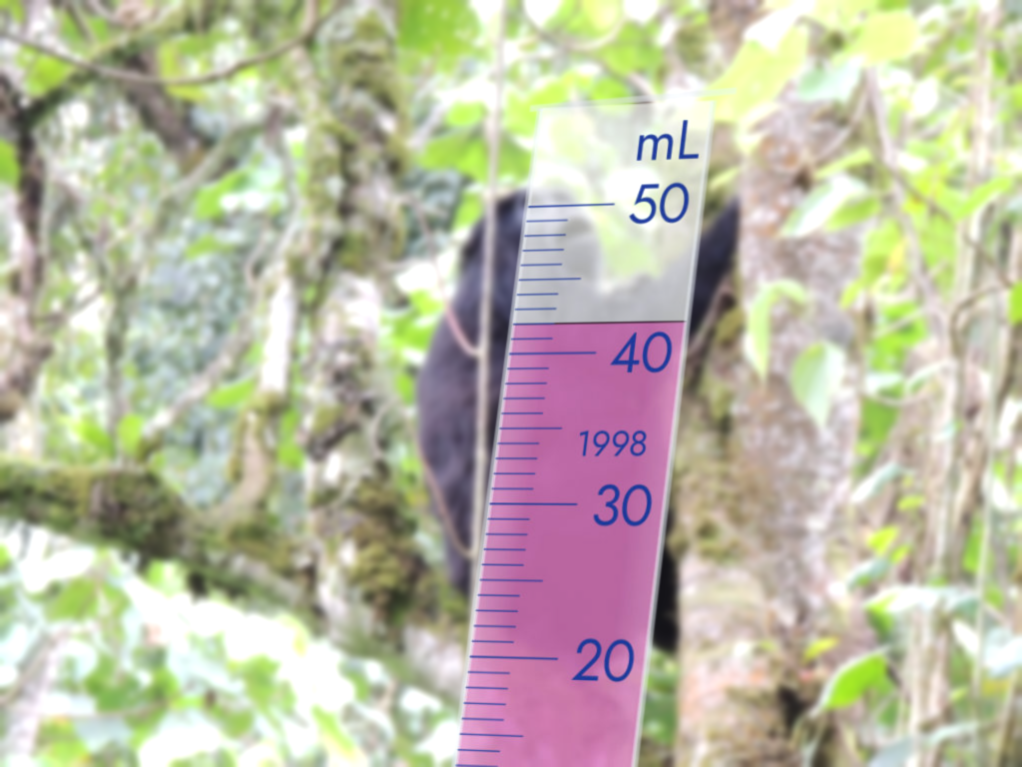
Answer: value=42 unit=mL
